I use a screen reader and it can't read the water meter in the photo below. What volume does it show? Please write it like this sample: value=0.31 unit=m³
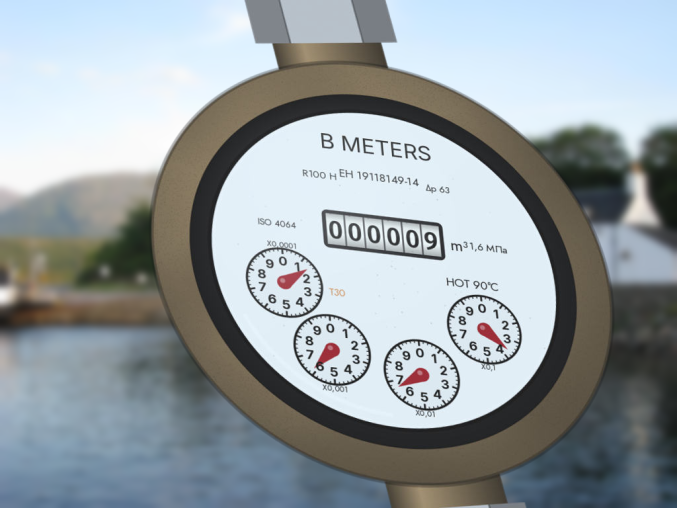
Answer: value=9.3661 unit=m³
